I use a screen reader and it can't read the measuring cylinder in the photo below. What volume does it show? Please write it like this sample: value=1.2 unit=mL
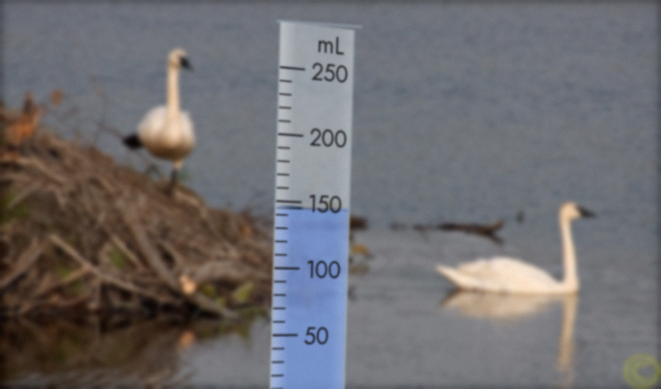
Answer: value=145 unit=mL
